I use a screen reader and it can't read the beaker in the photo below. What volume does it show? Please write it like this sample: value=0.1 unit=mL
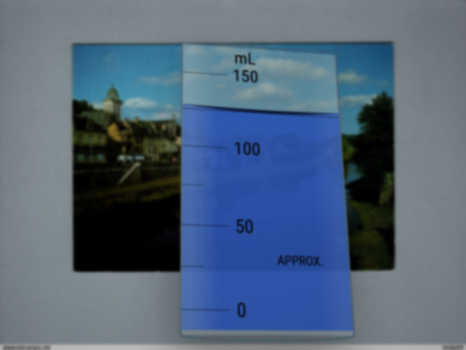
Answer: value=125 unit=mL
